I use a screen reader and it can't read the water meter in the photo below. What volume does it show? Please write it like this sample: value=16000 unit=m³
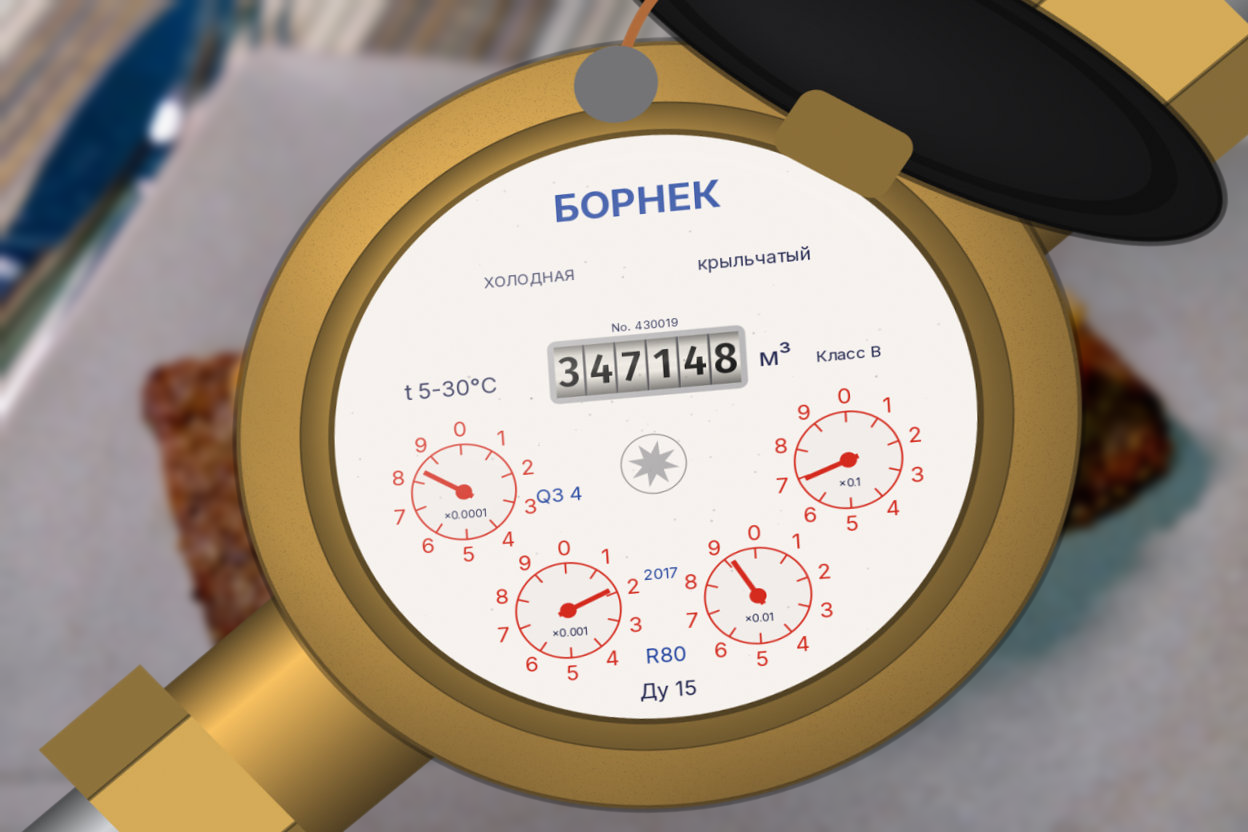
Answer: value=347148.6918 unit=m³
